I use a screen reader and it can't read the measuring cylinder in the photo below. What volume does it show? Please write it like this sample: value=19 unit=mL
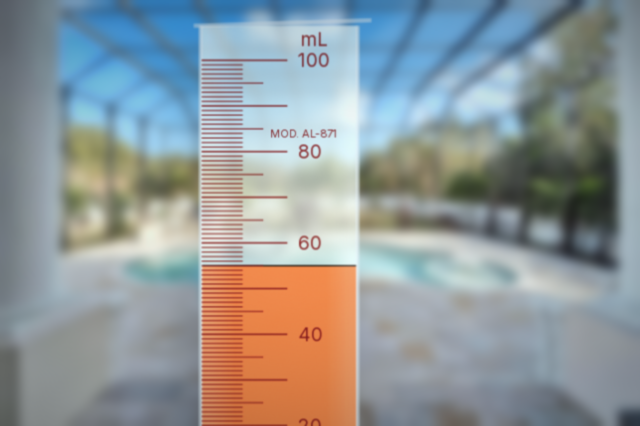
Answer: value=55 unit=mL
